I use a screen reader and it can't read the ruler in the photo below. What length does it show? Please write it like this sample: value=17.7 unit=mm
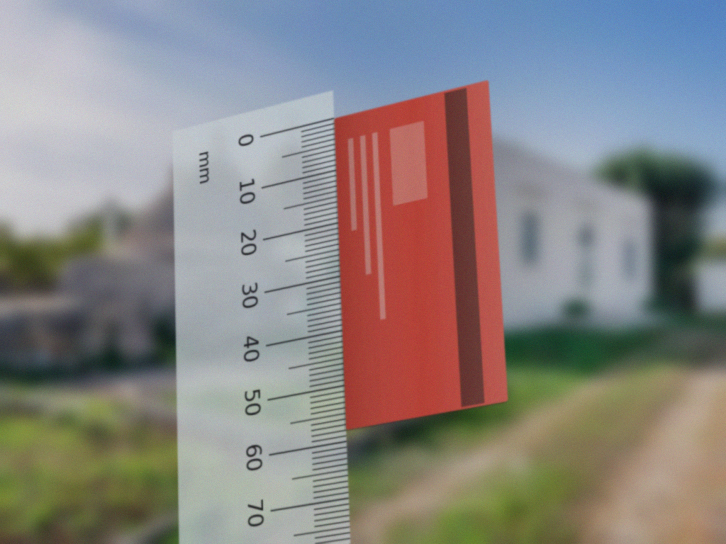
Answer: value=58 unit=mm
